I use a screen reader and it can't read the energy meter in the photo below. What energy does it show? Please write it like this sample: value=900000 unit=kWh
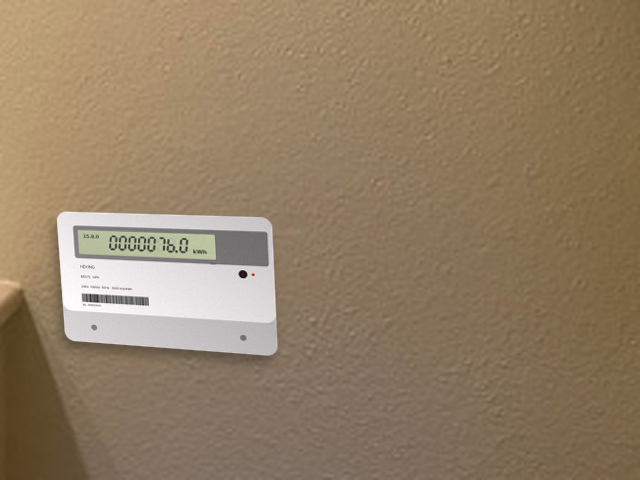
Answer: value=76.0 unit=kWh
